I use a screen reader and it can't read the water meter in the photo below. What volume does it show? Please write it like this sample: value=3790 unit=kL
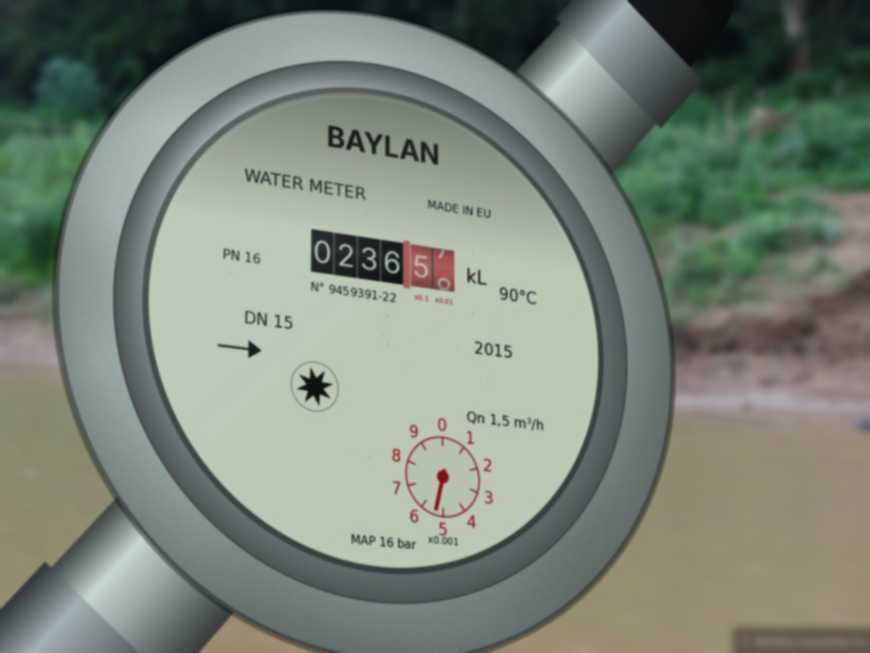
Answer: value=236.575 unit=kL
